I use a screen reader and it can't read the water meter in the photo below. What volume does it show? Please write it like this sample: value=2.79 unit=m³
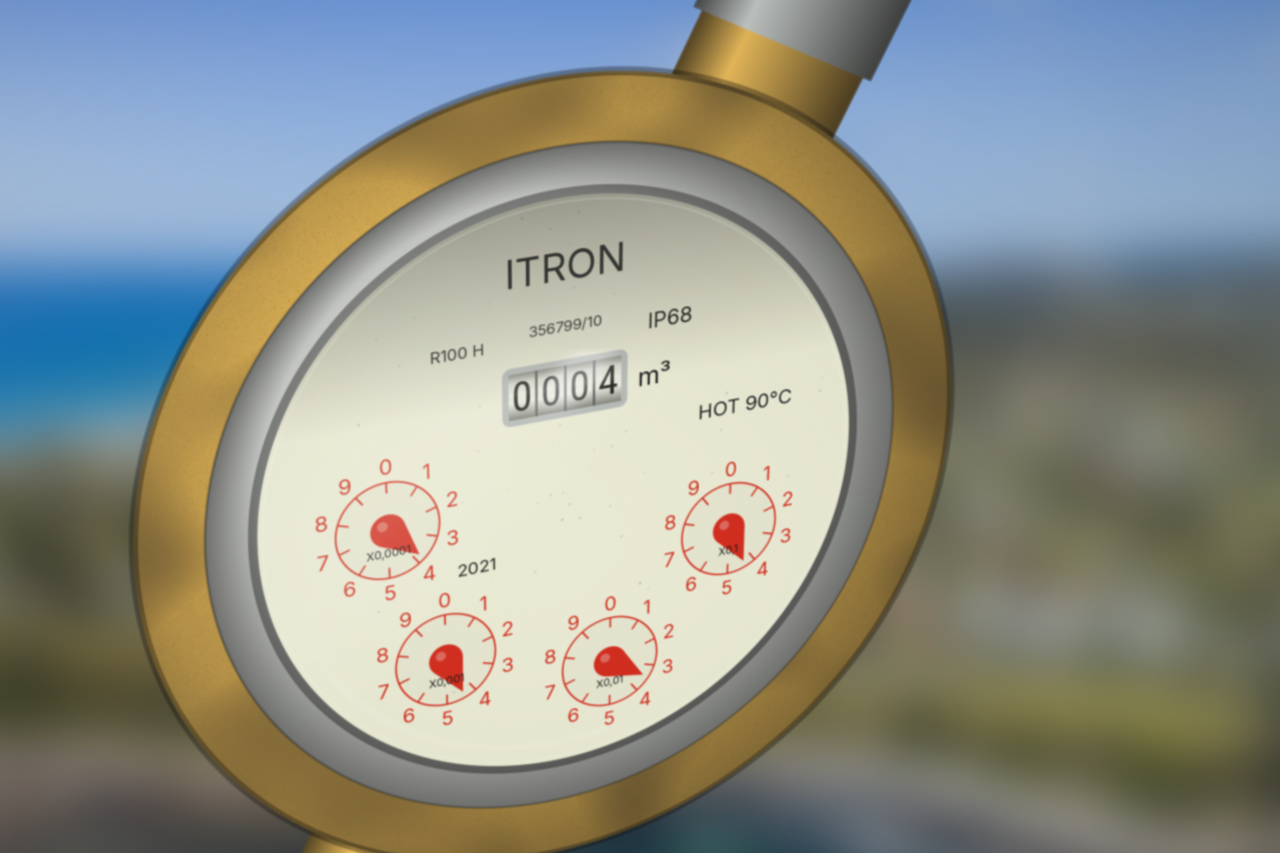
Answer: value=4.4343 unit=m³
